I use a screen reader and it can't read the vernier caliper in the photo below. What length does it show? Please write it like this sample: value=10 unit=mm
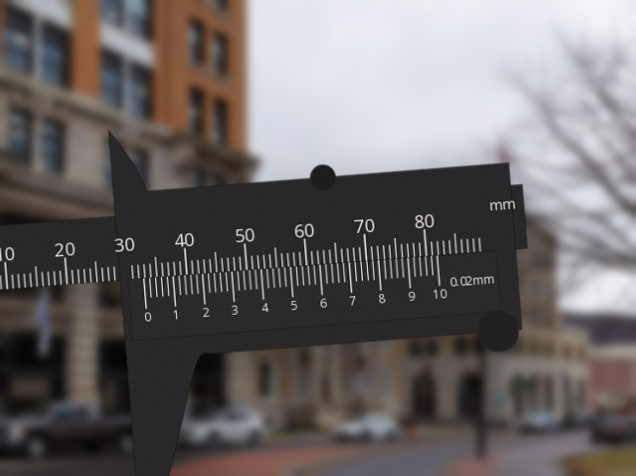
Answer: value=32.8 unit=mm
